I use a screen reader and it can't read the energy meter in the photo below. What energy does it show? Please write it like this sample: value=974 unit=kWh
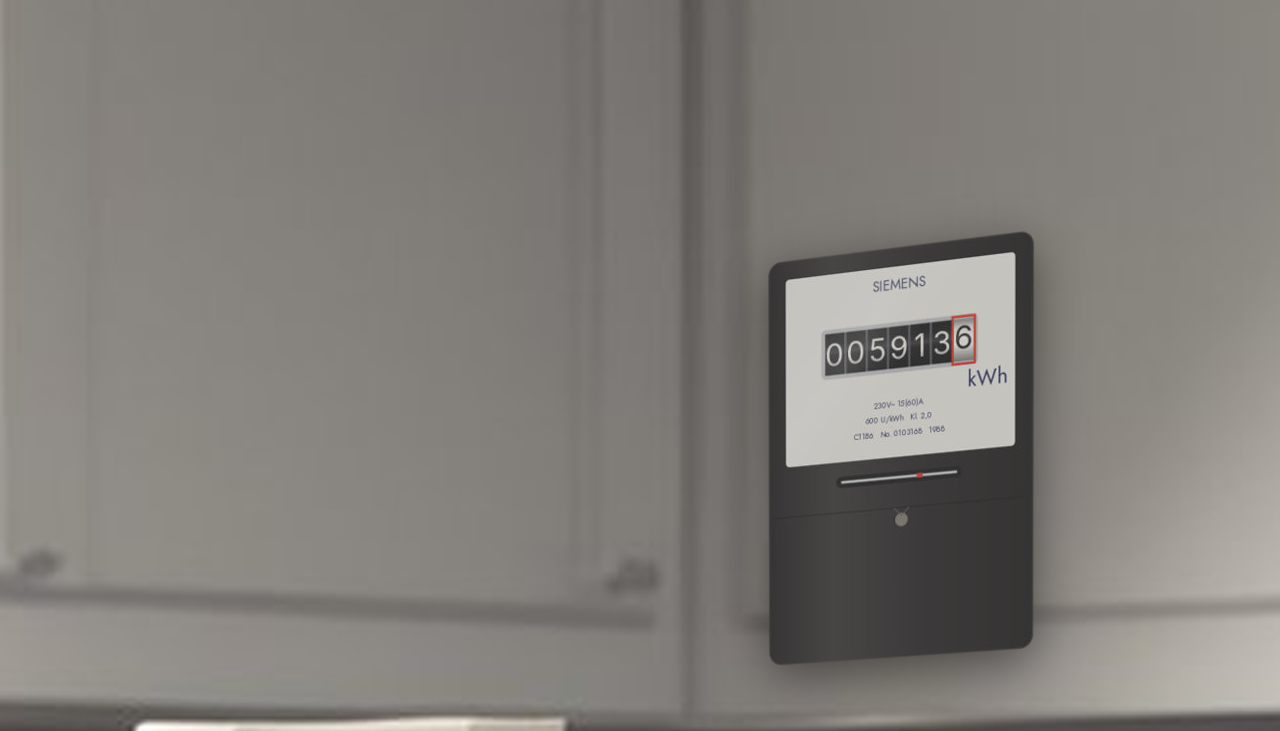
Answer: value=5913.6 unit=kWh
